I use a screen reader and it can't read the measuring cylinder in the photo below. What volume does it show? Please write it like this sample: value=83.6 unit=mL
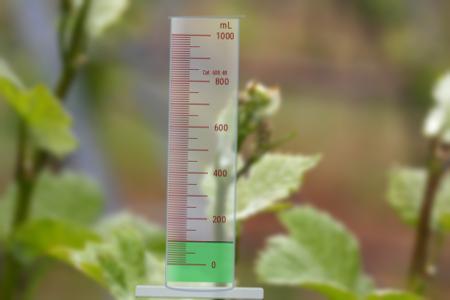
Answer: value=100 unit=mL
